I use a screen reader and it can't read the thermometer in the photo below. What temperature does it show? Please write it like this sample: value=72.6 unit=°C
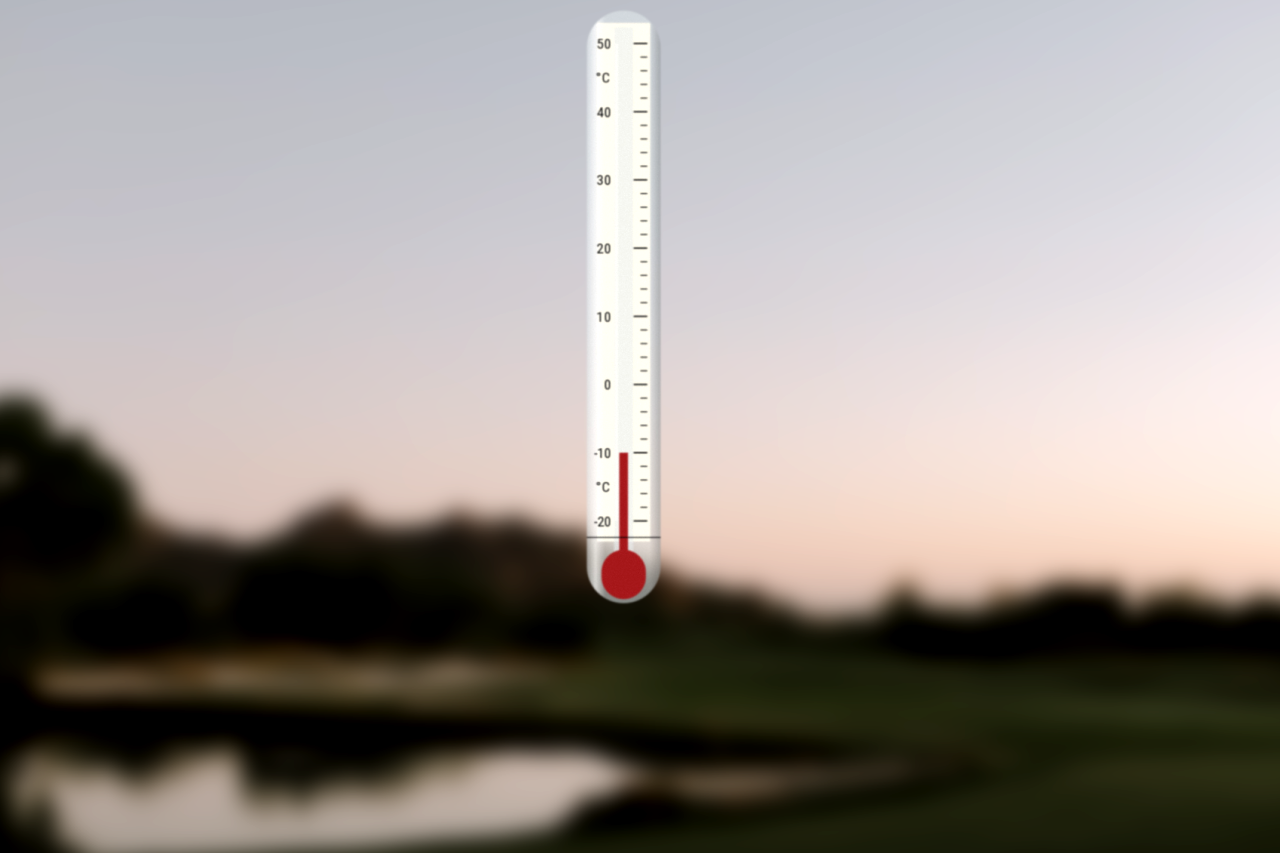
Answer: value=-10 unit=°C
